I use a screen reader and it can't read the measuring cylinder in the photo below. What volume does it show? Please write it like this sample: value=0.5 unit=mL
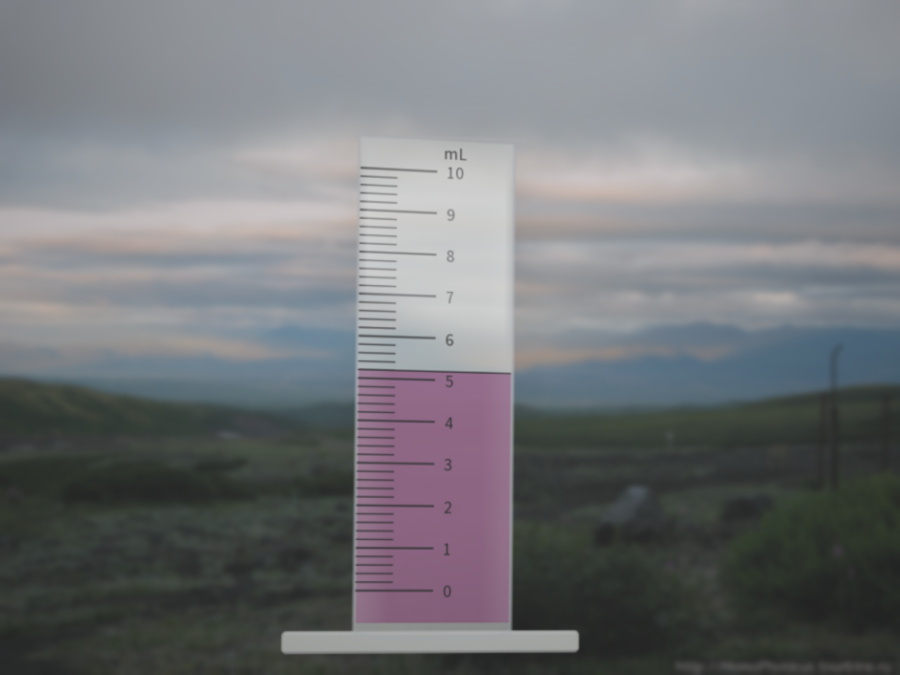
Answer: value=5.2 unit=mL
